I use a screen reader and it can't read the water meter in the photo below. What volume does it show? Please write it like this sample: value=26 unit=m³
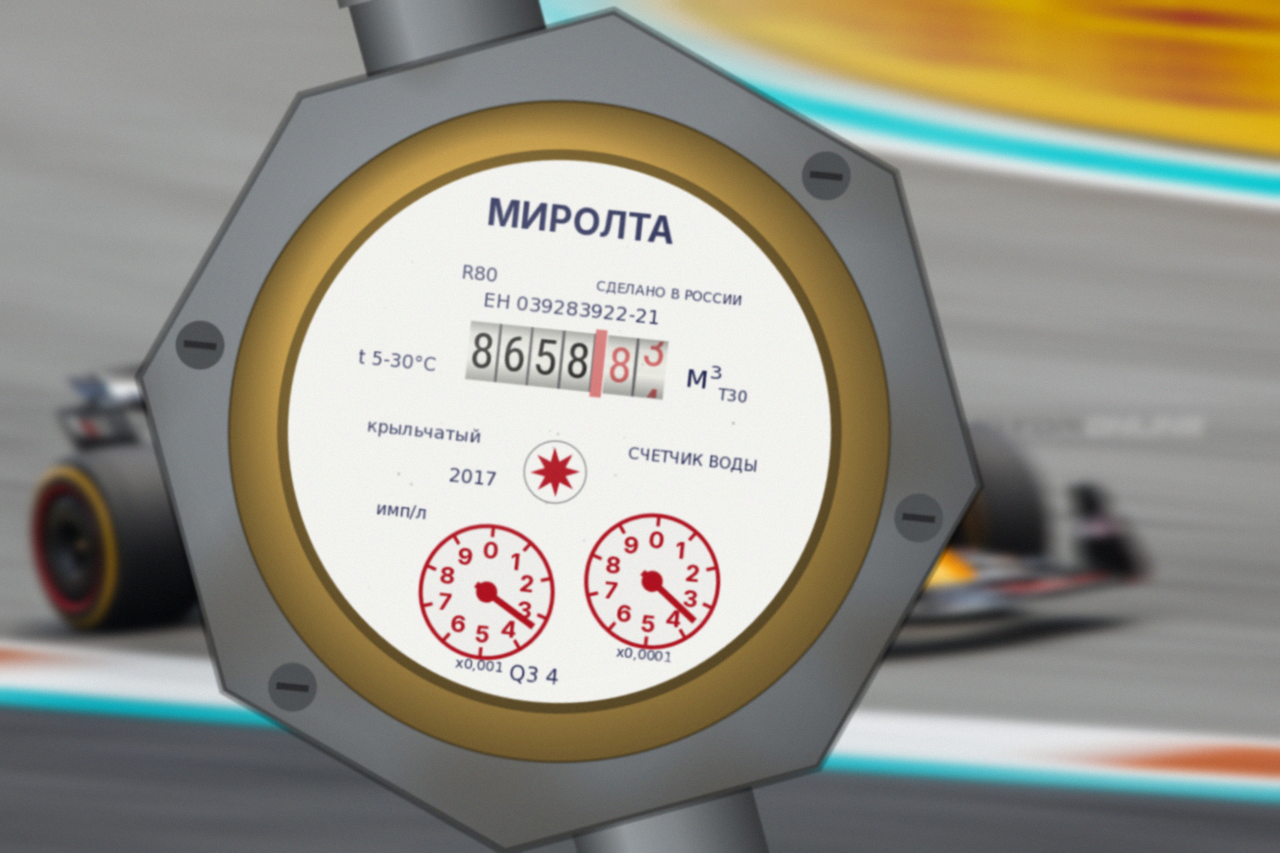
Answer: value=8658.8333 unit=m³
